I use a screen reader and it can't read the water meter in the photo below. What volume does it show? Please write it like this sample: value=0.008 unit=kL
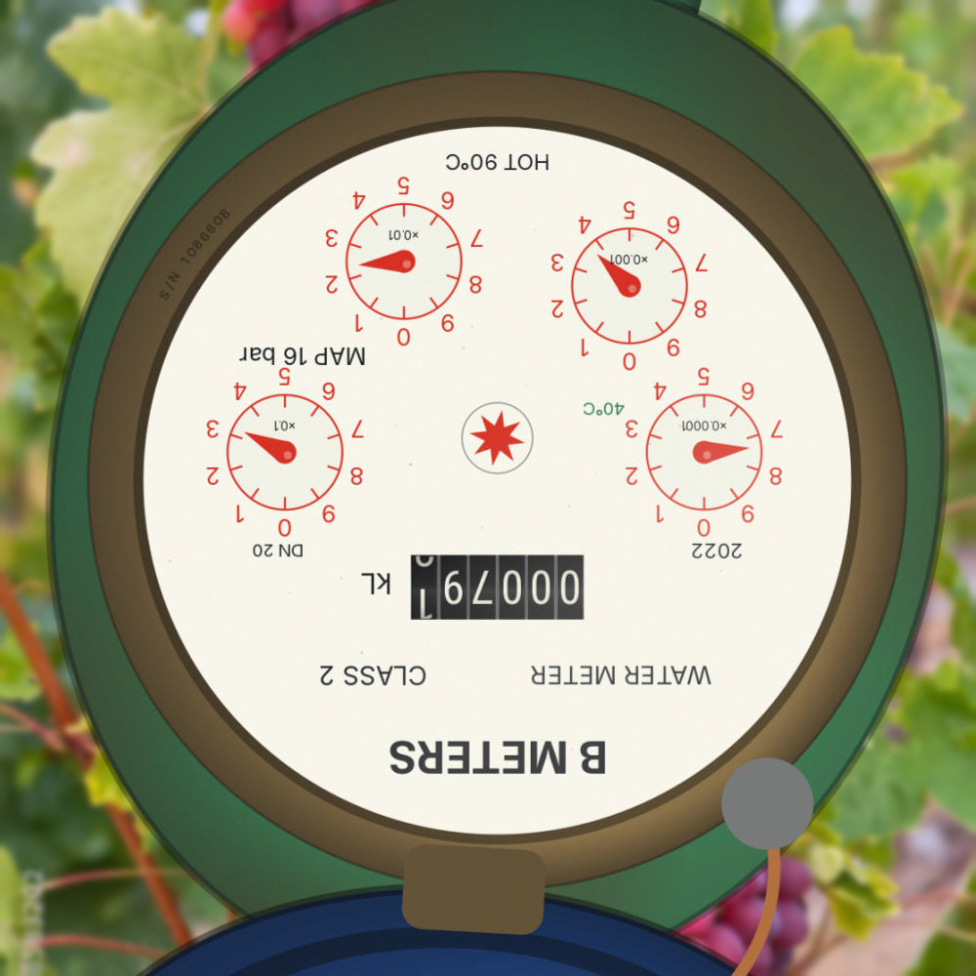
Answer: value=791.3237 unit=kL
